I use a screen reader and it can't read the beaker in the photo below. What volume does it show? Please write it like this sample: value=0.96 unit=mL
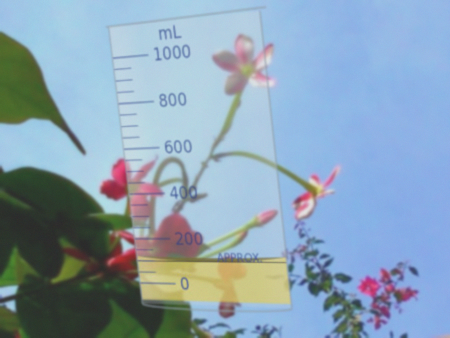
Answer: value=100 unit=mL
